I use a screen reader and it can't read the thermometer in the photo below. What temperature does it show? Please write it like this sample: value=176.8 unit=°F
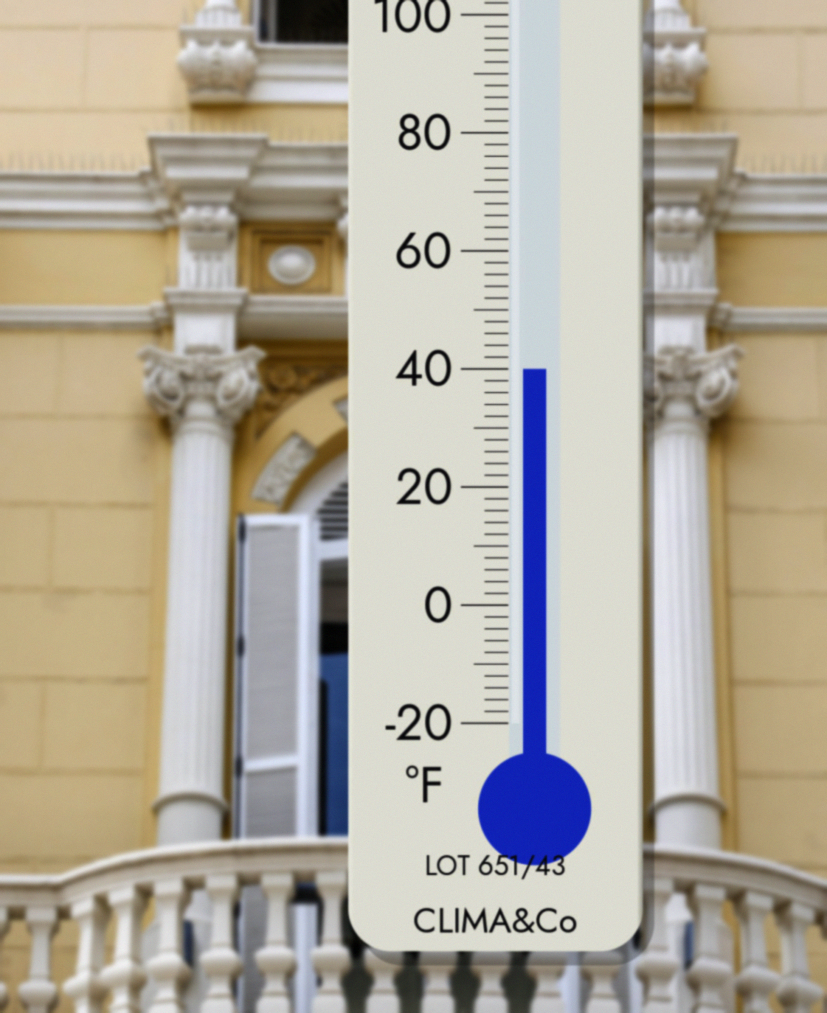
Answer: value=40 unit=°F
